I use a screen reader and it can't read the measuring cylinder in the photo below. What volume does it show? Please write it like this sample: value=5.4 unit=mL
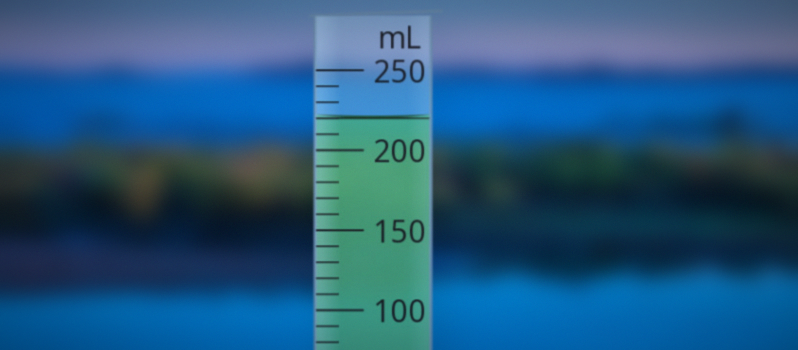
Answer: value=220 unit=mL
